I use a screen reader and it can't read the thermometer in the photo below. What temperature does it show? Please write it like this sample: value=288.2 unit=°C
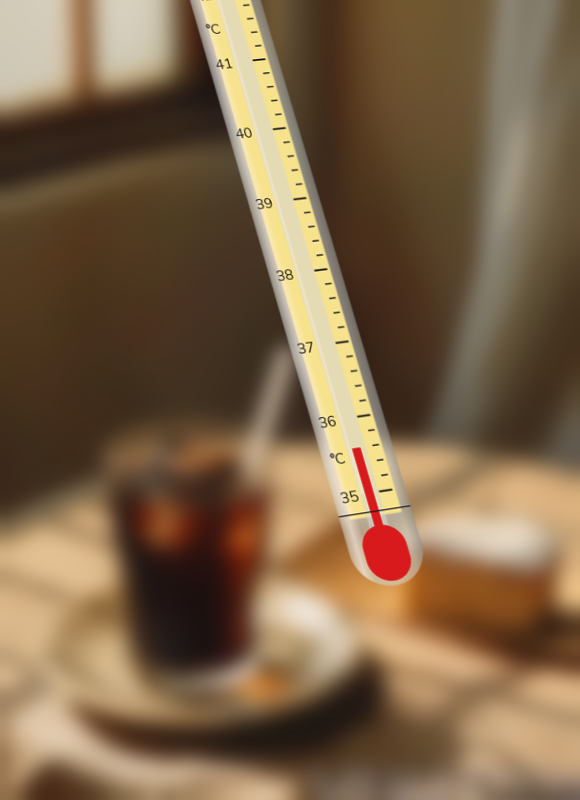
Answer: value=35.6 unit=°C
